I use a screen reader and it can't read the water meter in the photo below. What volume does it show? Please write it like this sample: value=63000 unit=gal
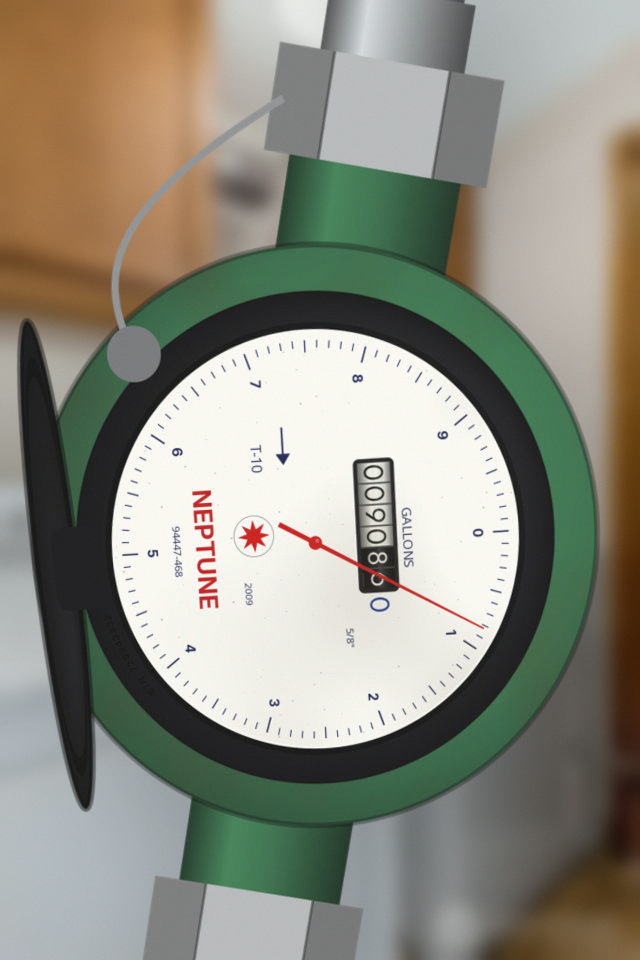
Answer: value=90860.8 unit=gal
